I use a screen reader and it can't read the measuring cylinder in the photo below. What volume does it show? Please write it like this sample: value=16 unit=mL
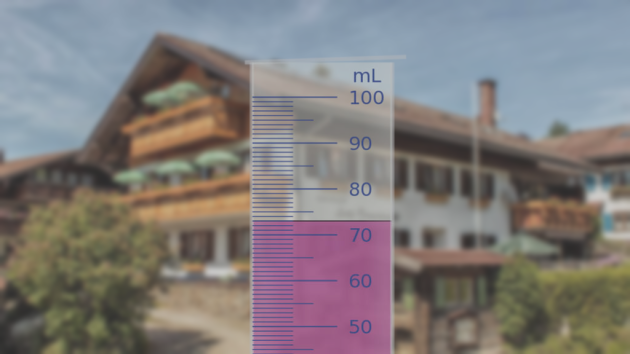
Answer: value=73 unit=mL
